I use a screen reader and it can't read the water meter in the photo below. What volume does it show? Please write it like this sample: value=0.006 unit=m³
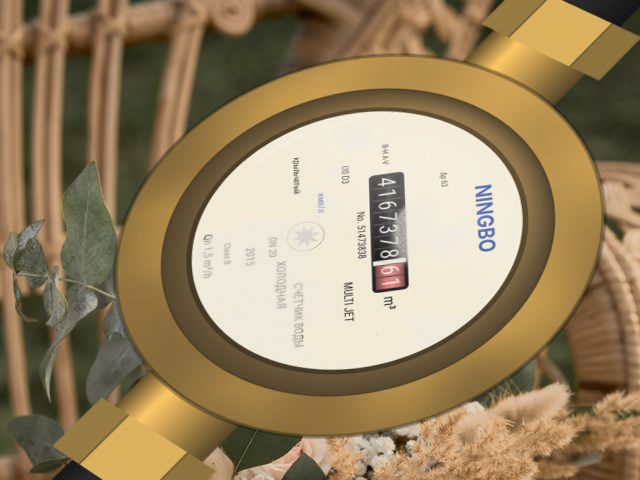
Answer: value=4167378.61 unit=m³
